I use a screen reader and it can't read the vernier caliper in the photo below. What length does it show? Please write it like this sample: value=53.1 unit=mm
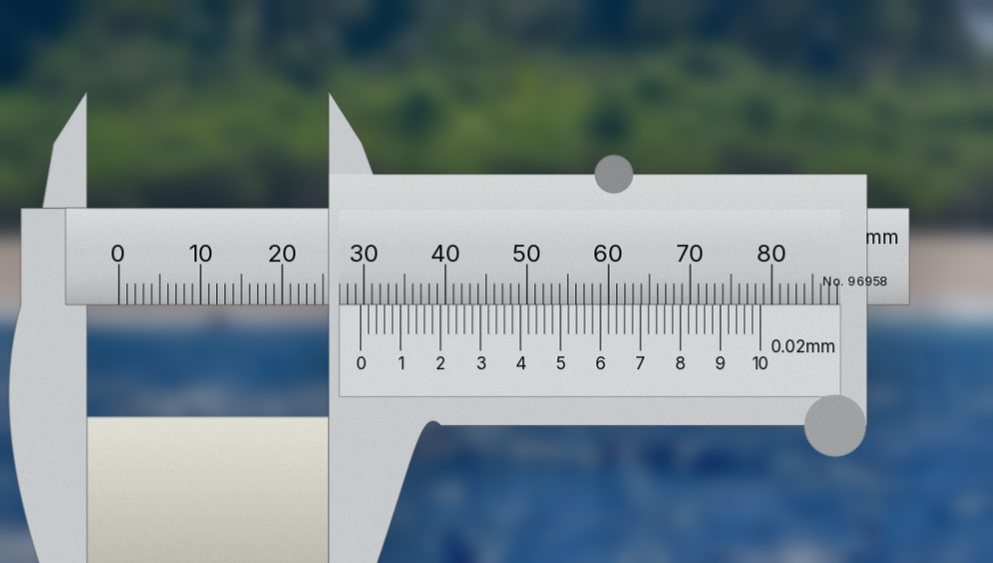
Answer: value=29.6 unit=mm
